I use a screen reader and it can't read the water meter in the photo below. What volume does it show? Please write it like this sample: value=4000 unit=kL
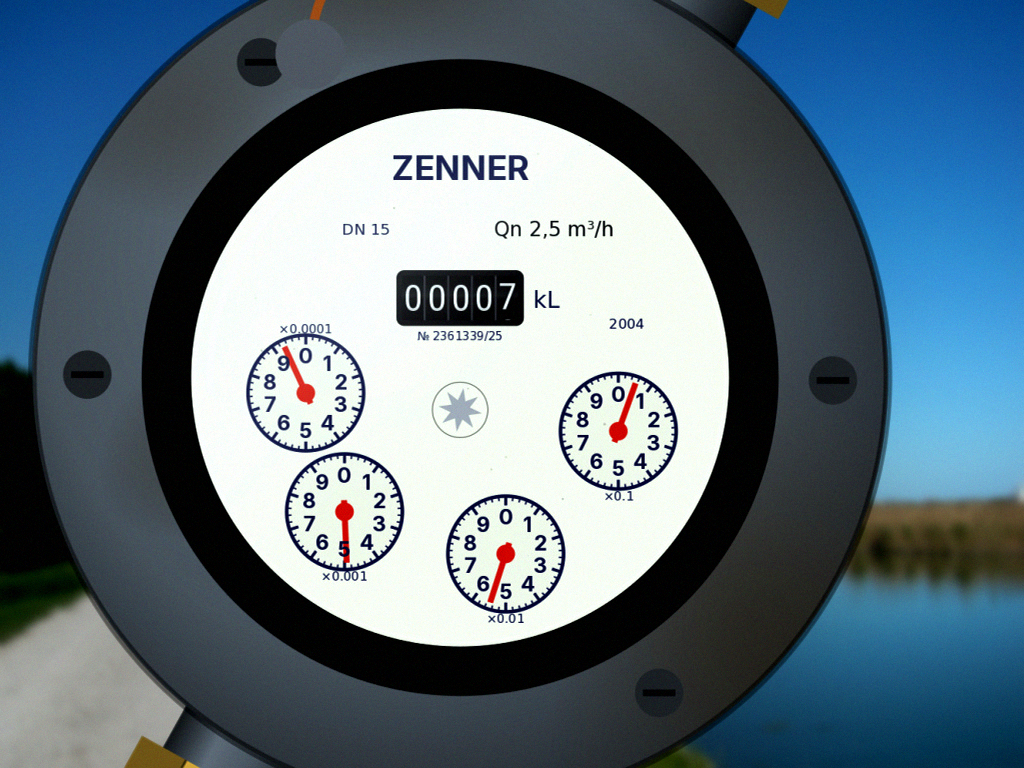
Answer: value=7.0549 unit=kL
